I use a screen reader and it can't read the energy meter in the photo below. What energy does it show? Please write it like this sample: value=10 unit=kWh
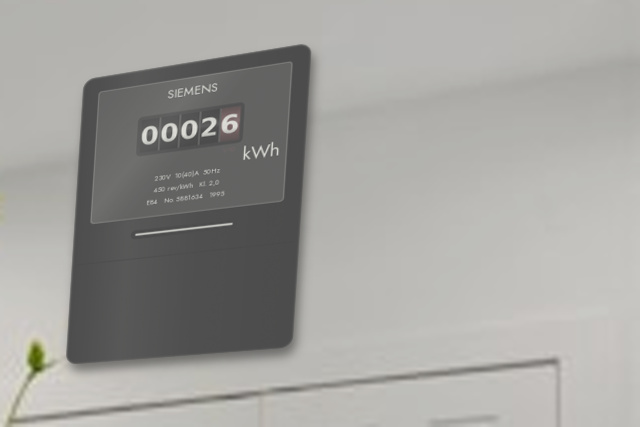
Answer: value=2.6 unit=kWh
